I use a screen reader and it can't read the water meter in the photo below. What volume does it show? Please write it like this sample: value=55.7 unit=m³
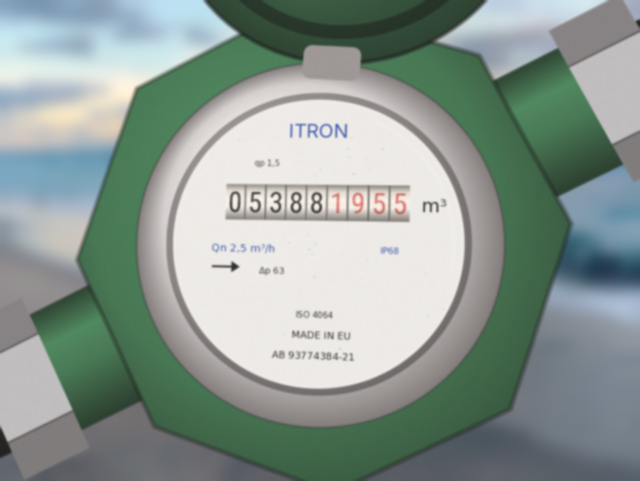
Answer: value=5388.1955 unit=m³
